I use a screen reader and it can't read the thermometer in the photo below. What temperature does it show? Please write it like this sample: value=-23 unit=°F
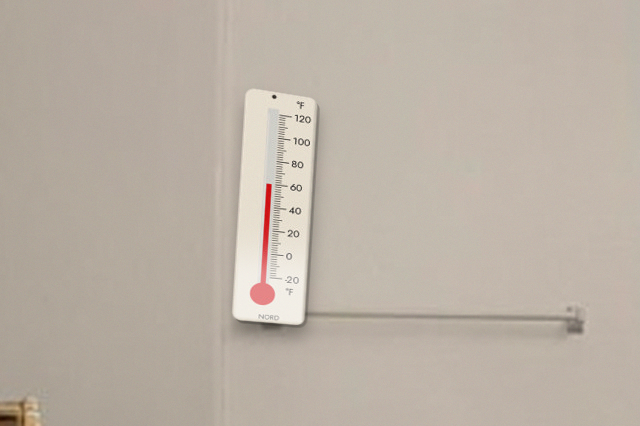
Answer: value=60 unit=°F
